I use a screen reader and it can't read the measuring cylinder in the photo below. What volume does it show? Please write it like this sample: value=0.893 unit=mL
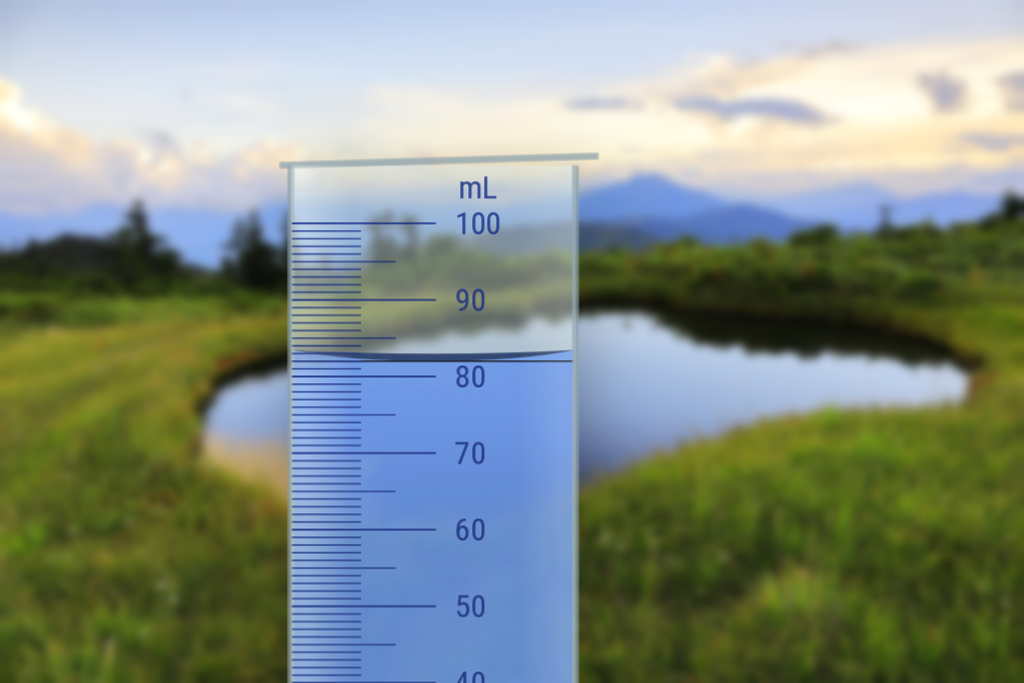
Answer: value=82 unit=mL
